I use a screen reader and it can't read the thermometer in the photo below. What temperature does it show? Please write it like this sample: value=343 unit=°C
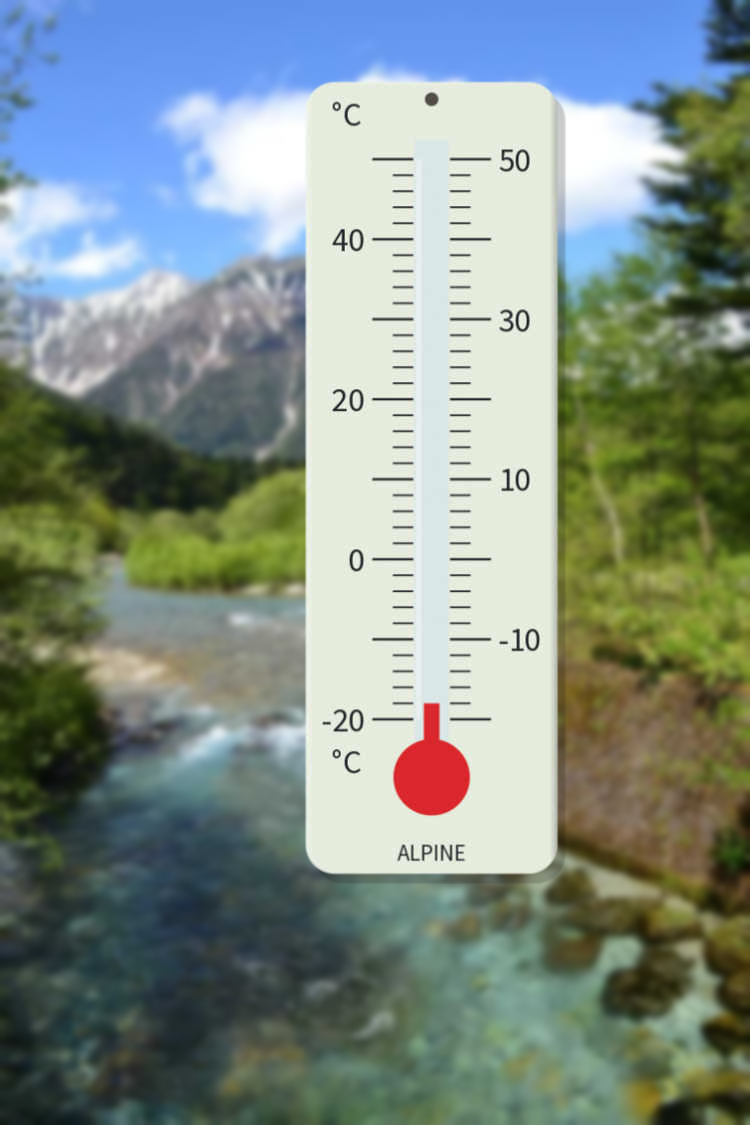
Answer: value=-18 unit=°C
